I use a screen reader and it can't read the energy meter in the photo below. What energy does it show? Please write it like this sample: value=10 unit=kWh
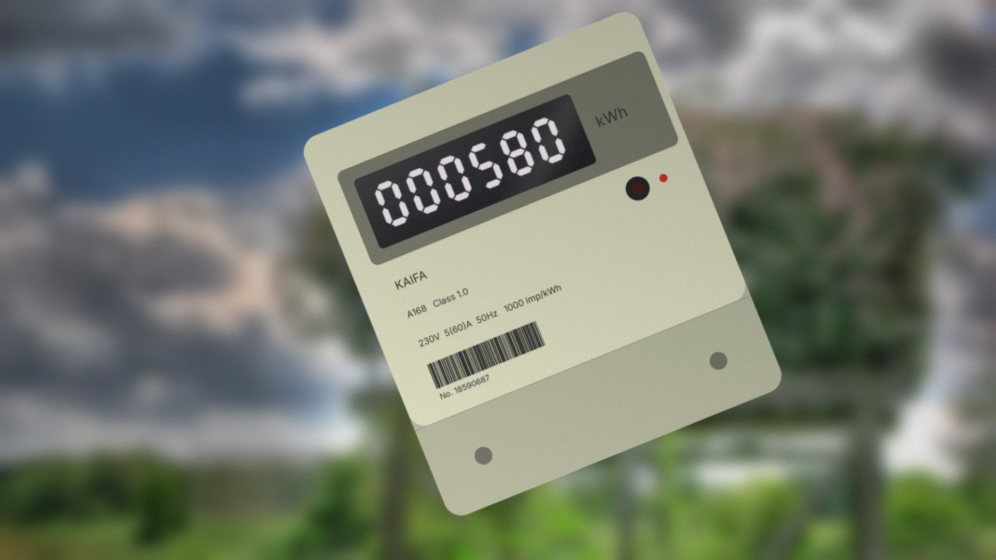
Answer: value=580 unit=kWh
